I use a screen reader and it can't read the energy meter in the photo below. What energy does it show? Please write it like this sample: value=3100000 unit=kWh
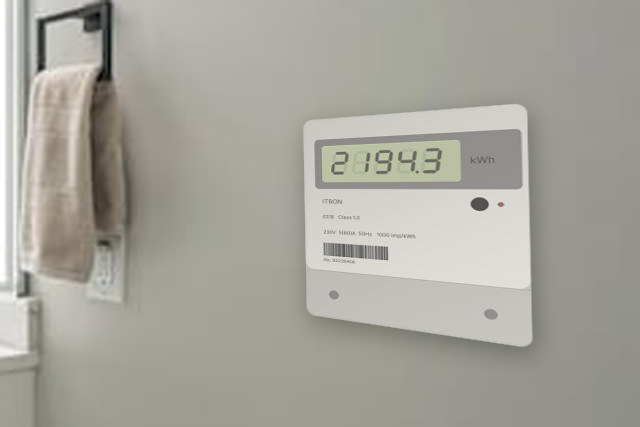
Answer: value=2194.3 unit=kWh
